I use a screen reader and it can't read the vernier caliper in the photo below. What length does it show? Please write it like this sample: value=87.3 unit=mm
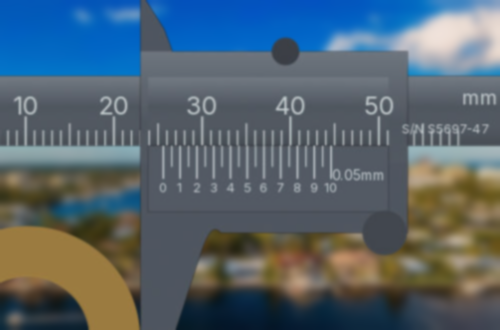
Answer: value=25.6 unit=mm
